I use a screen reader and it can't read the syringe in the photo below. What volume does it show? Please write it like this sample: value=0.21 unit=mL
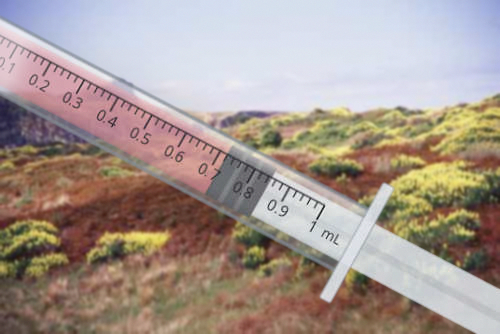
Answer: value=0.72 unit=mL
